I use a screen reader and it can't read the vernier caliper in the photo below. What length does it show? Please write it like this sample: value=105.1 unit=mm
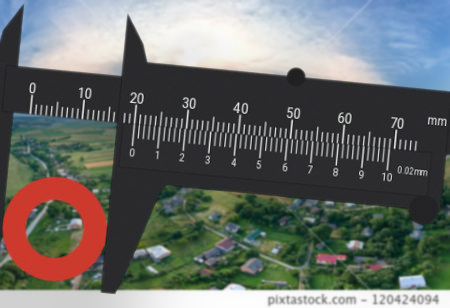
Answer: value=20.0 unit=mm
